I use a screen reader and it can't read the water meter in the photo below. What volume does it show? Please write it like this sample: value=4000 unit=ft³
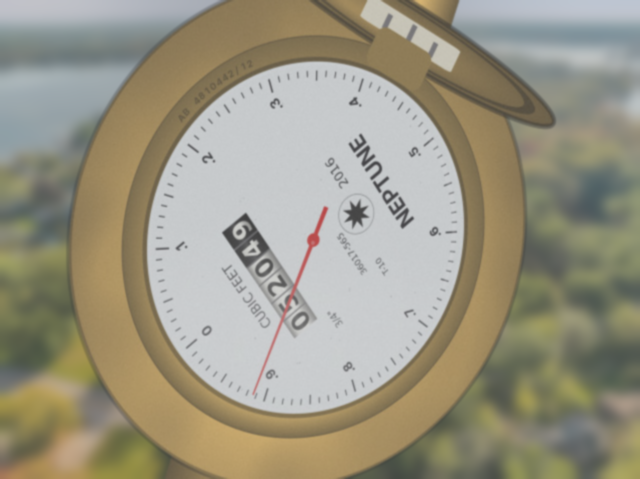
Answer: value=52048.91 unit=ft³
